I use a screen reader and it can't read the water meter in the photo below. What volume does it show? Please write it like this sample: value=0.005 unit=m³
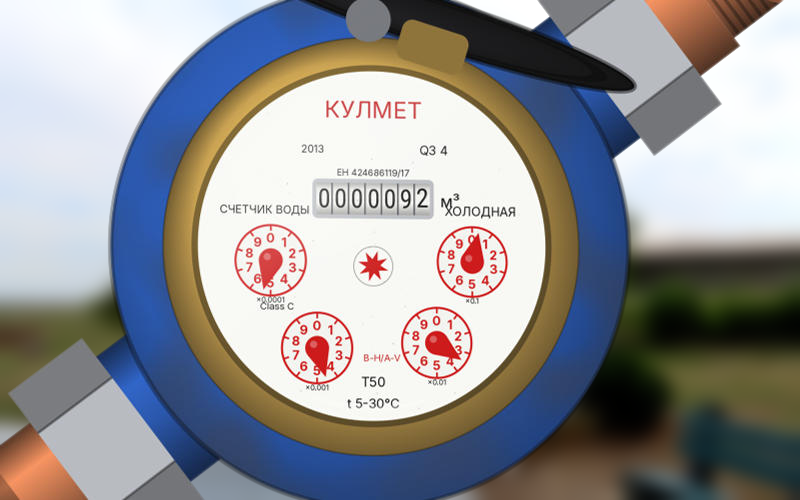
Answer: value=92.0345 unit=m³
